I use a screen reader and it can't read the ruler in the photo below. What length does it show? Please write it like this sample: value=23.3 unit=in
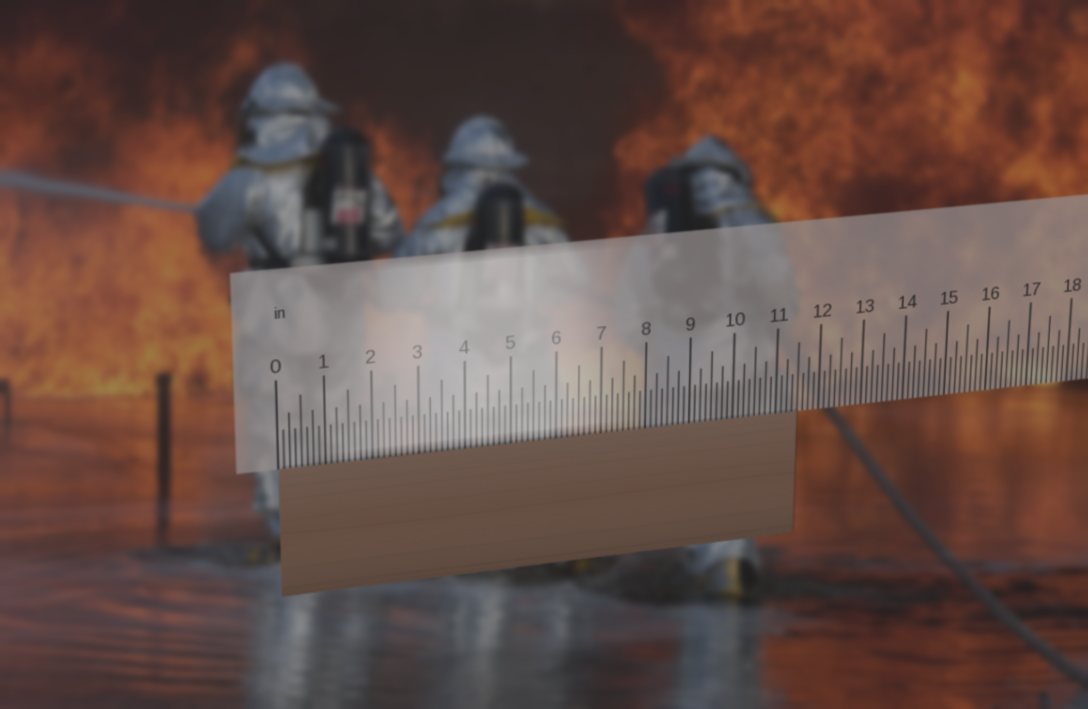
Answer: value=11.5 unit=in
